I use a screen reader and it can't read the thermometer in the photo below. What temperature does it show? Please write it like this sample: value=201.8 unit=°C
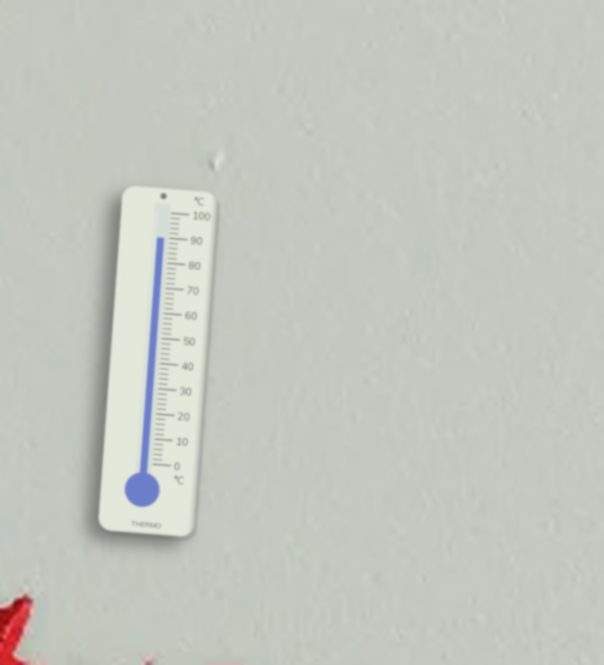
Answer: value=90 unit=°C
